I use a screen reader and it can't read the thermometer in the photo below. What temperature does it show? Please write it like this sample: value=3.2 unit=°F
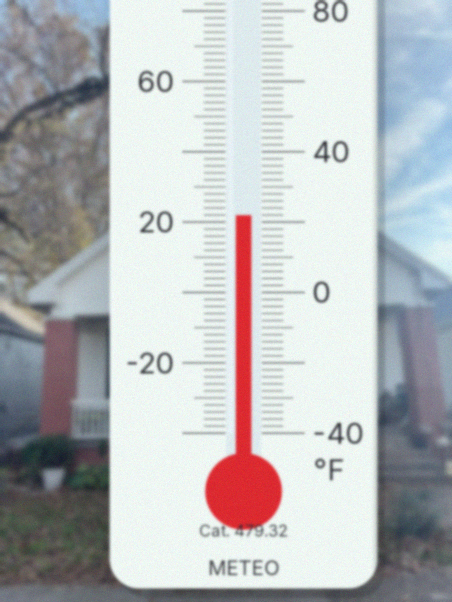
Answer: value=22 unit=°F
